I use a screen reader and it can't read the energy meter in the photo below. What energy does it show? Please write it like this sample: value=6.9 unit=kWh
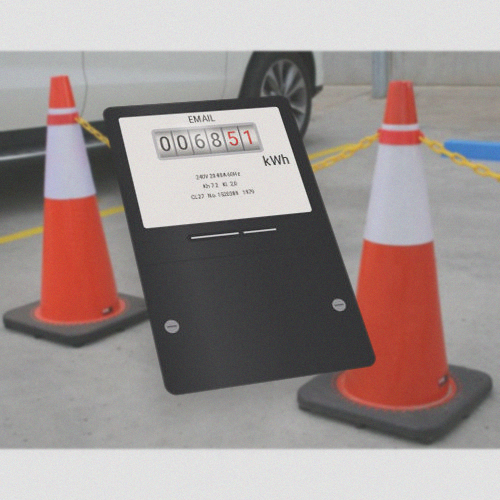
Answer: value=68.51 unit=kWh
